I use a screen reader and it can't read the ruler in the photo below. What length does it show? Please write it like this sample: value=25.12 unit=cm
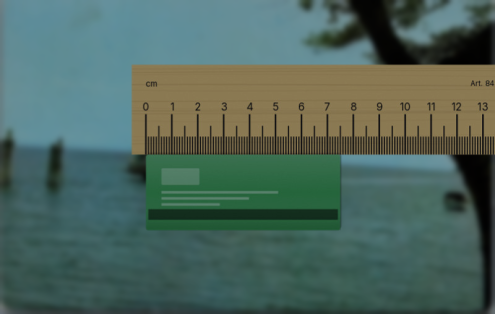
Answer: value=7.5 unit=cm
